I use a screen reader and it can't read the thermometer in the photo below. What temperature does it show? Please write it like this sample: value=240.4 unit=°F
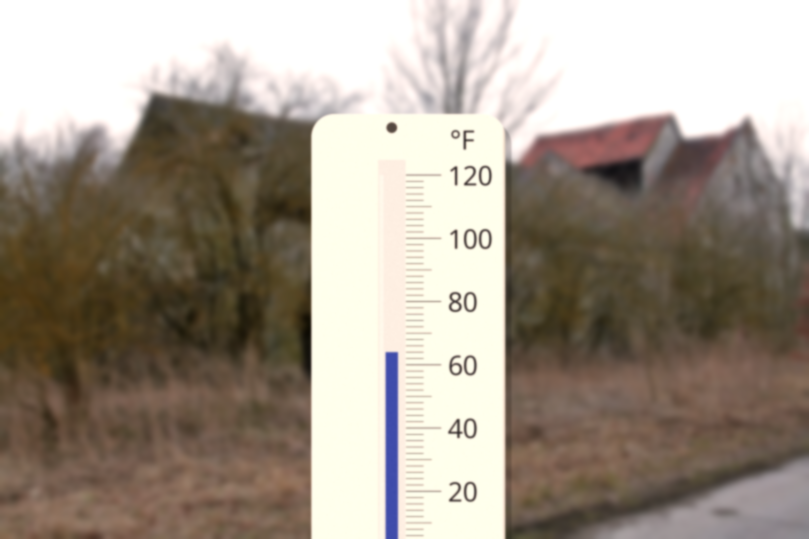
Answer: value=64 unit=°F
